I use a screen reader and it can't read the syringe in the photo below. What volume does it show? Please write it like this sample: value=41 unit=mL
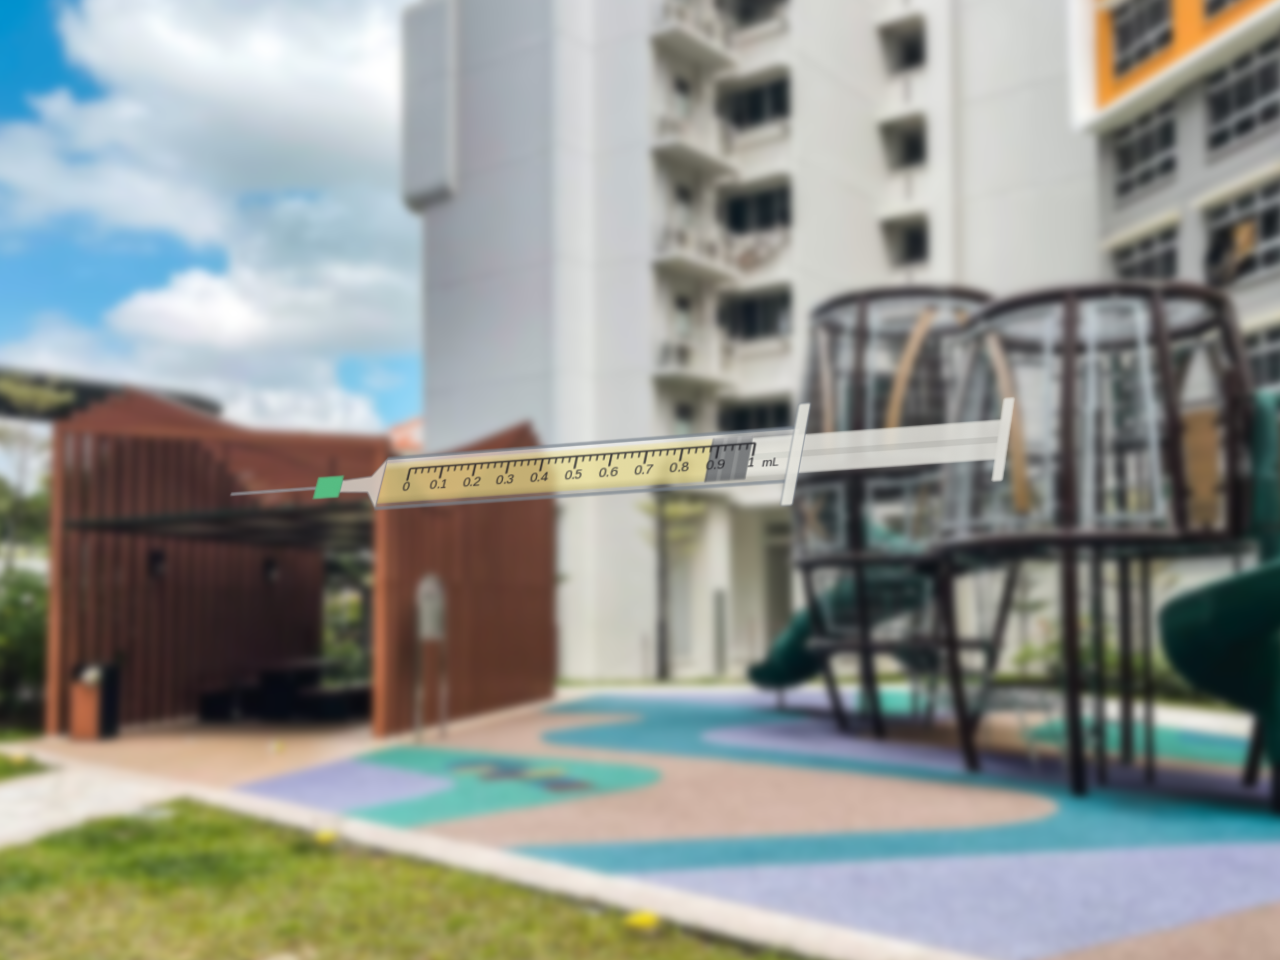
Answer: value=0.88 unit=mL
